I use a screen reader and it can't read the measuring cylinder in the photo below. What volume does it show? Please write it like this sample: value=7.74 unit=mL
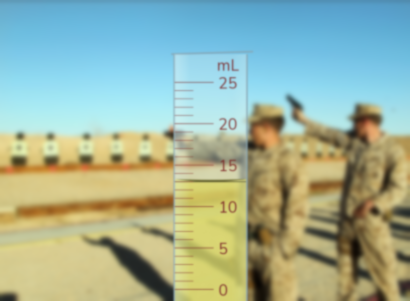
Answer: value=13 unit=mL
